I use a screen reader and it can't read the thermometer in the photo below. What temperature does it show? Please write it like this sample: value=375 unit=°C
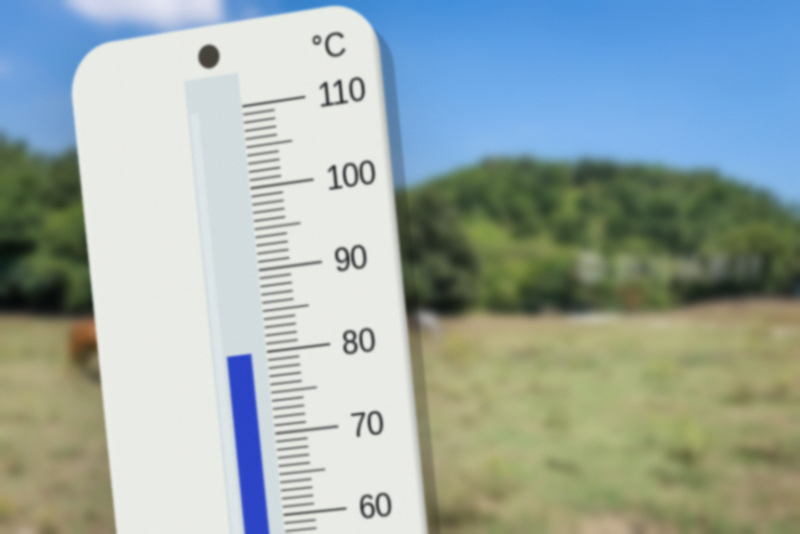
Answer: value=80 unit=°C
